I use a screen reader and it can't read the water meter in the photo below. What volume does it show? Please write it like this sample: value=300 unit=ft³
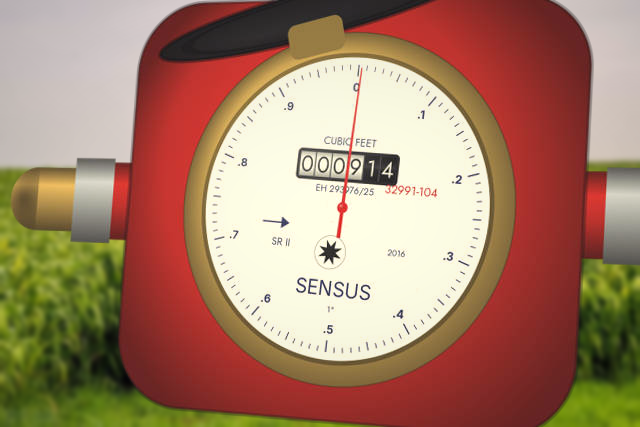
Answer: value=914.00 unit=ft³
